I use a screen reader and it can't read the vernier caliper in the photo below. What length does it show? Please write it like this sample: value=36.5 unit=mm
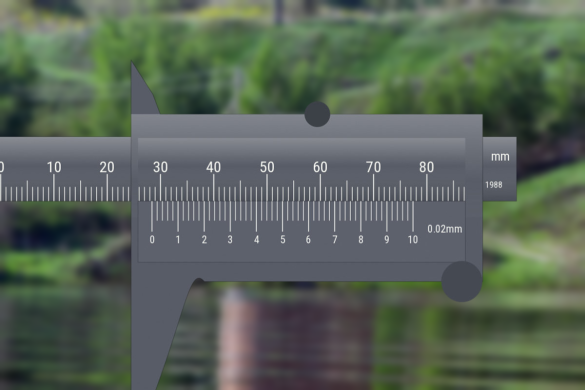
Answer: value=28.4 unit=mm
